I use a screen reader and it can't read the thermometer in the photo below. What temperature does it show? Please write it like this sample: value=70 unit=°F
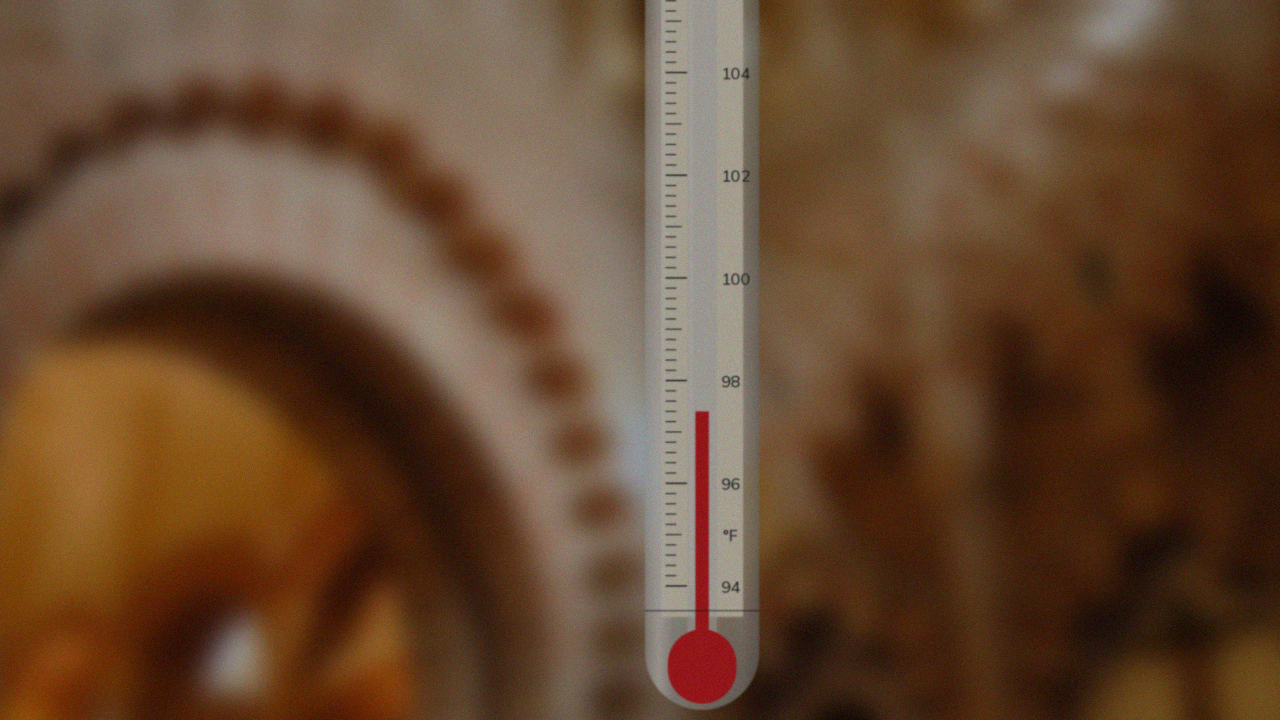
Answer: value=97.4 unit=°F
